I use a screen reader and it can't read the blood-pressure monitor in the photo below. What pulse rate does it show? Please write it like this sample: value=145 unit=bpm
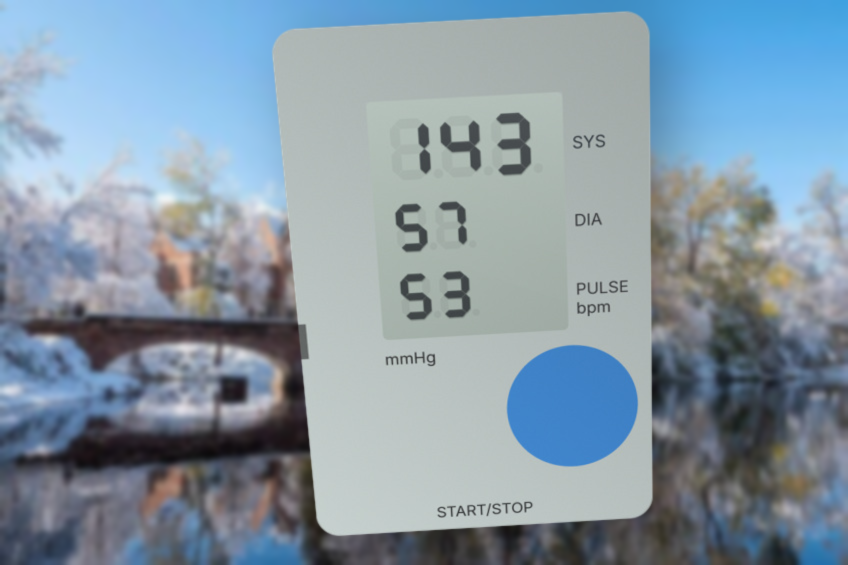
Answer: value=53 unit=bpm
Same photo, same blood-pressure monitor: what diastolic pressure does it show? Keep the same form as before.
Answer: value=57 unit=mmHg
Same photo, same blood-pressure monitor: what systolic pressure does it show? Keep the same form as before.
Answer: value=143 unit=mmHg
